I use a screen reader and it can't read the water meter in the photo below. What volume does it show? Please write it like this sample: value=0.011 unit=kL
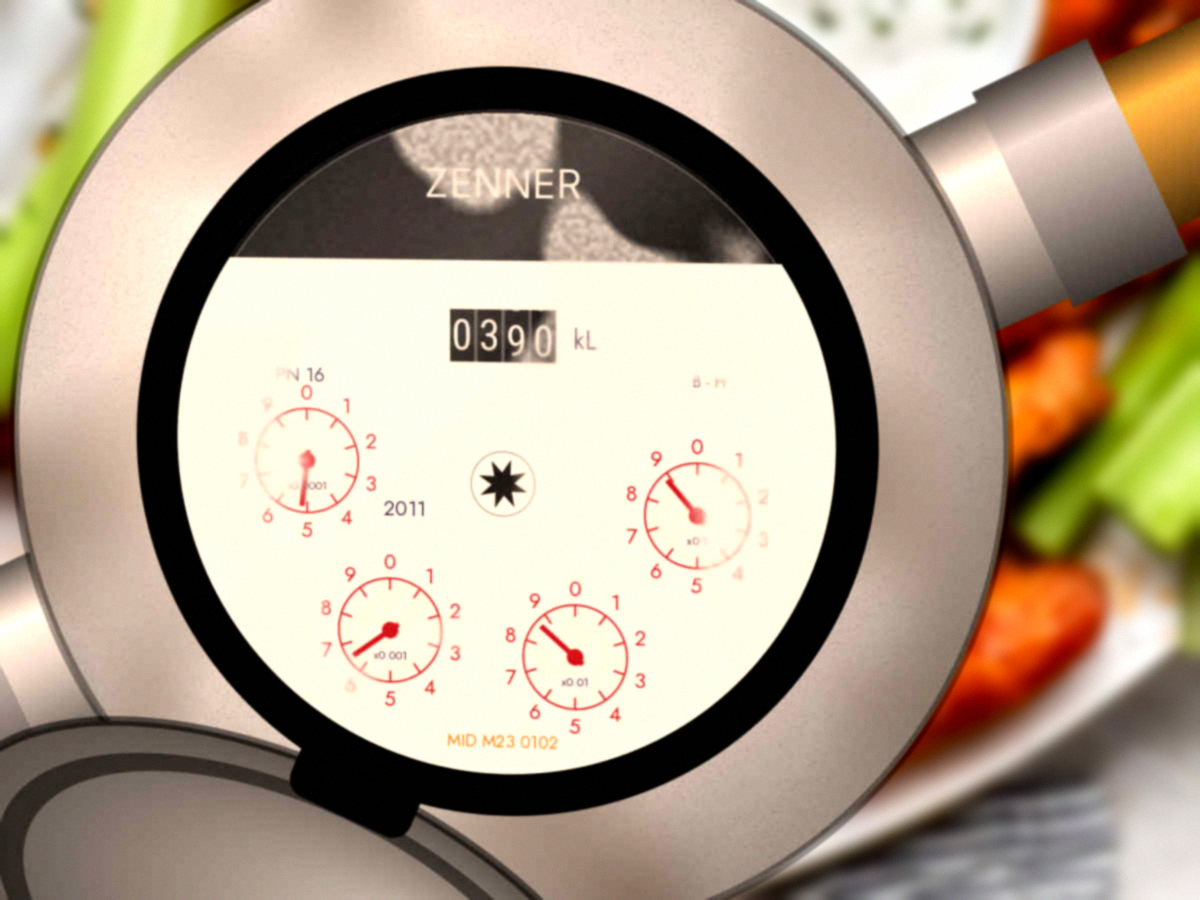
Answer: value=389.8865 unit=kL
